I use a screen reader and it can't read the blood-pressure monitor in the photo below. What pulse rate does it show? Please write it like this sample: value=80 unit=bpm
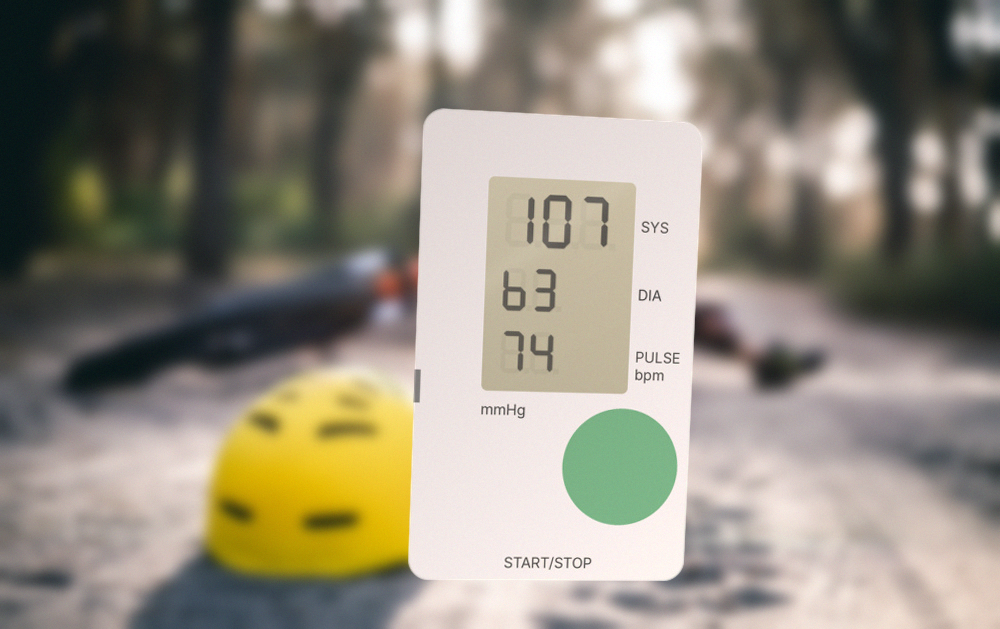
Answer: value=74 unit=bpm
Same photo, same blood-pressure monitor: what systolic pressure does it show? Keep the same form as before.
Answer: value=107 unit=mmHg
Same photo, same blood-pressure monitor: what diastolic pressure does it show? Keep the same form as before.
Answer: value=63 unit=mmHg
